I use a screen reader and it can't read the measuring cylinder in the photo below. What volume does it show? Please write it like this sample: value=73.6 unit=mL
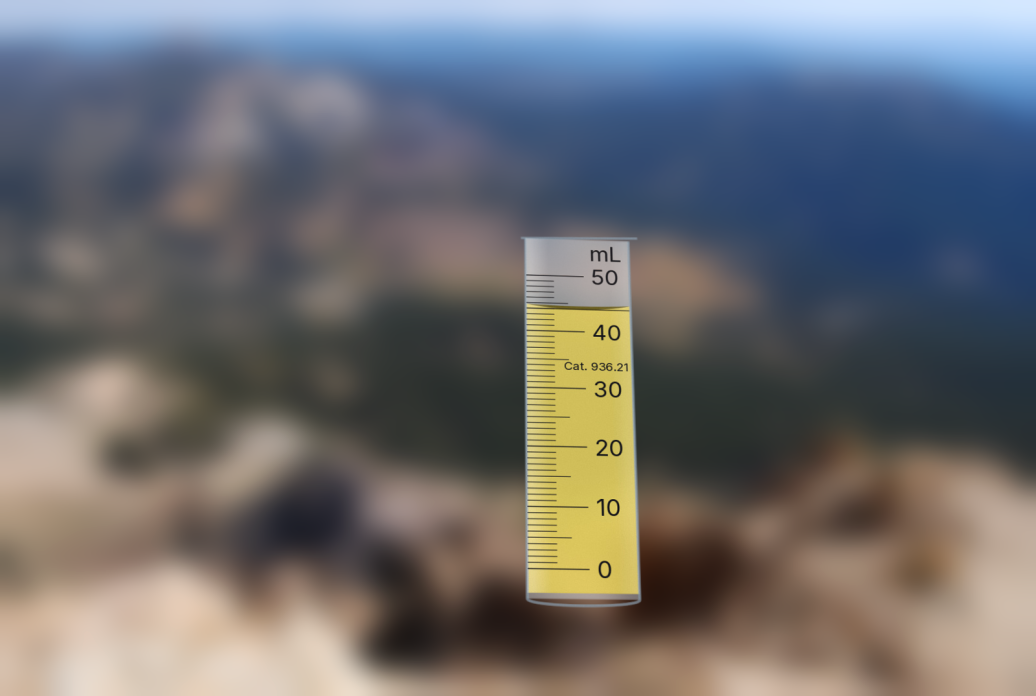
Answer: value=44 unit=mL
